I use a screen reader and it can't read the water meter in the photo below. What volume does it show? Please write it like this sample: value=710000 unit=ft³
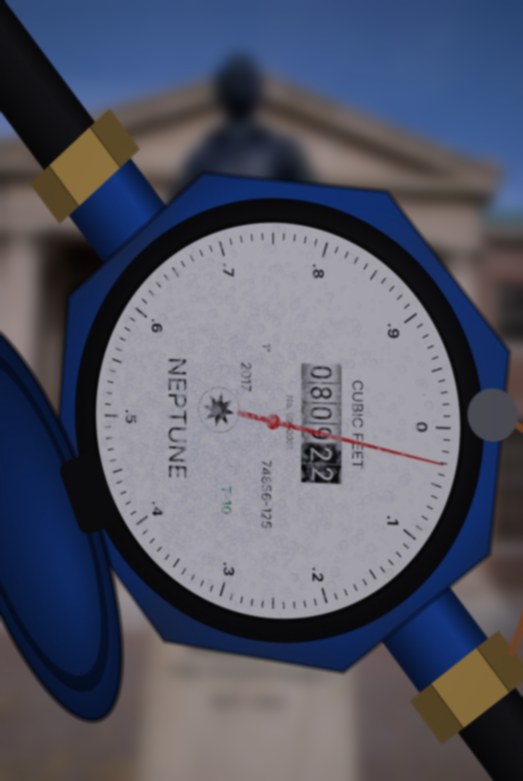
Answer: value=80922.03 unit=ft³
